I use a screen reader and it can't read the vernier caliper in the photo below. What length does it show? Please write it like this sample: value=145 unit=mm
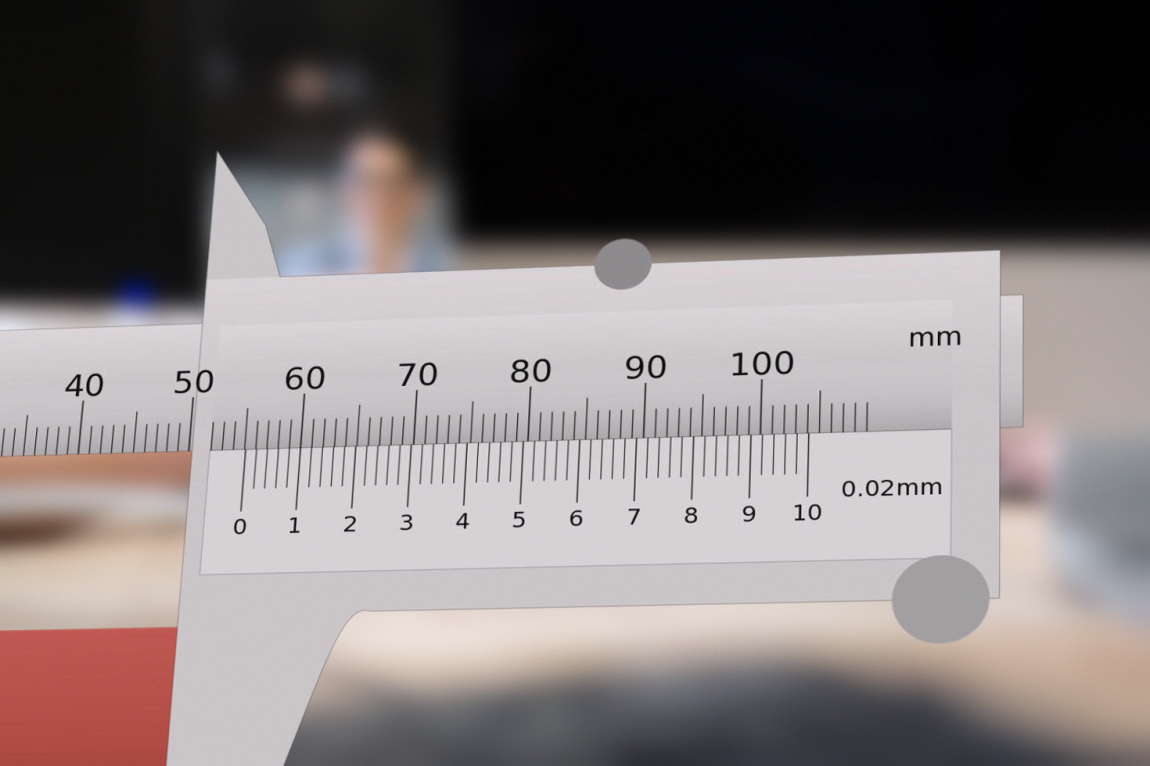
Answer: value=55.1 unit=mm
